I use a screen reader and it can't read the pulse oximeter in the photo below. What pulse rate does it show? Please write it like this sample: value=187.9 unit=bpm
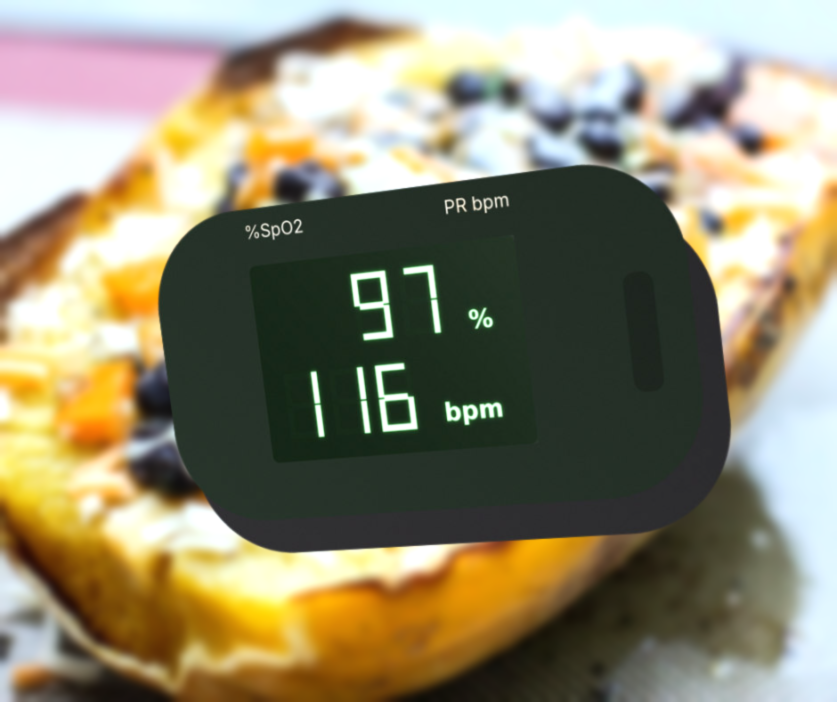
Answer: value=116 unit=bpm
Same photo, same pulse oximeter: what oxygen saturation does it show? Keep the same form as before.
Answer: value=97 unit=%
